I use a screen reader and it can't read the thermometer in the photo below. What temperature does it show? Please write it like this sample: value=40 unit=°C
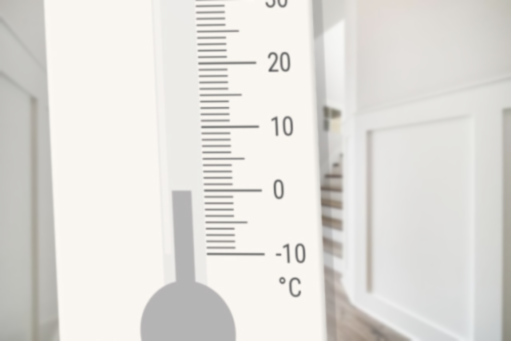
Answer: value=0 unit=°C
